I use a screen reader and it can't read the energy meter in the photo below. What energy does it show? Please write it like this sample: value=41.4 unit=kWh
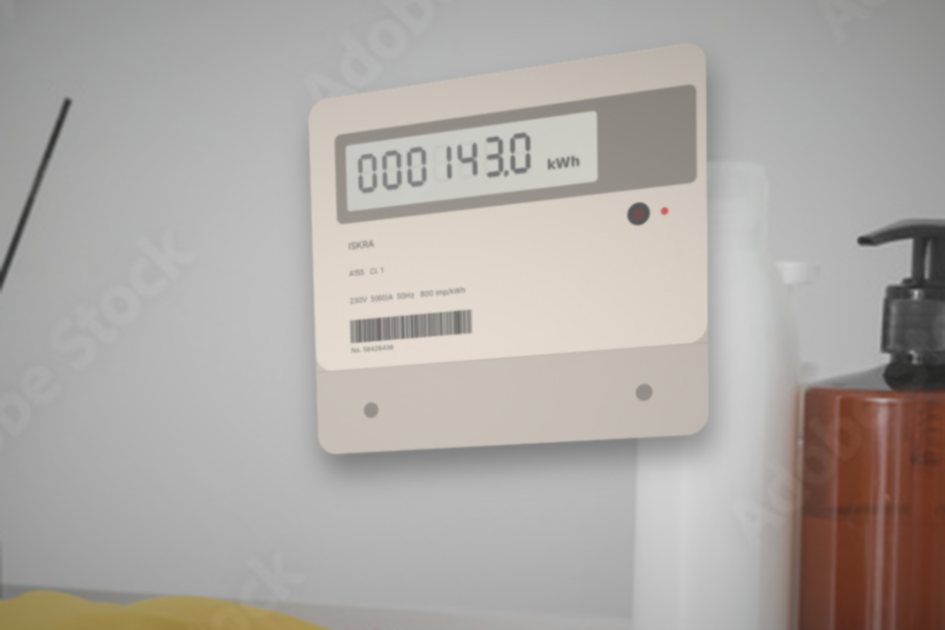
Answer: value=143.0 unit=kWh
